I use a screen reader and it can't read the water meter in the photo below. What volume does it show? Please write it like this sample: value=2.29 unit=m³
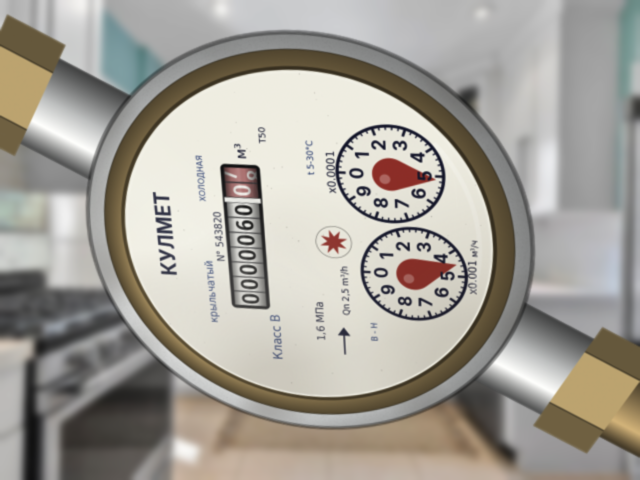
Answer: value=60.0745 unit=m³
